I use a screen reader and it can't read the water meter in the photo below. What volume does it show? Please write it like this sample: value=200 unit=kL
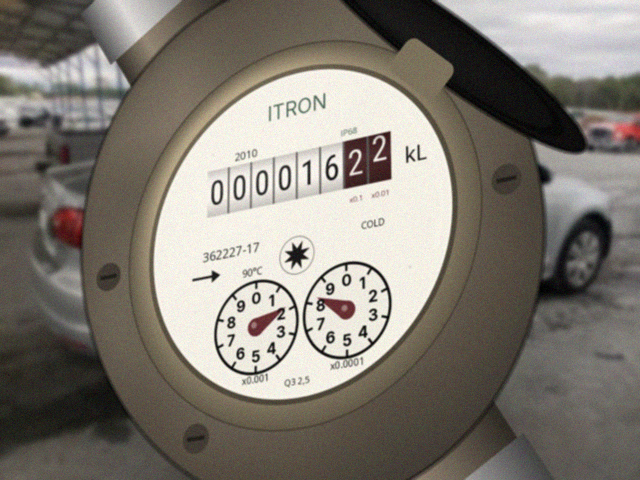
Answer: value=16.2218 unit=kL
